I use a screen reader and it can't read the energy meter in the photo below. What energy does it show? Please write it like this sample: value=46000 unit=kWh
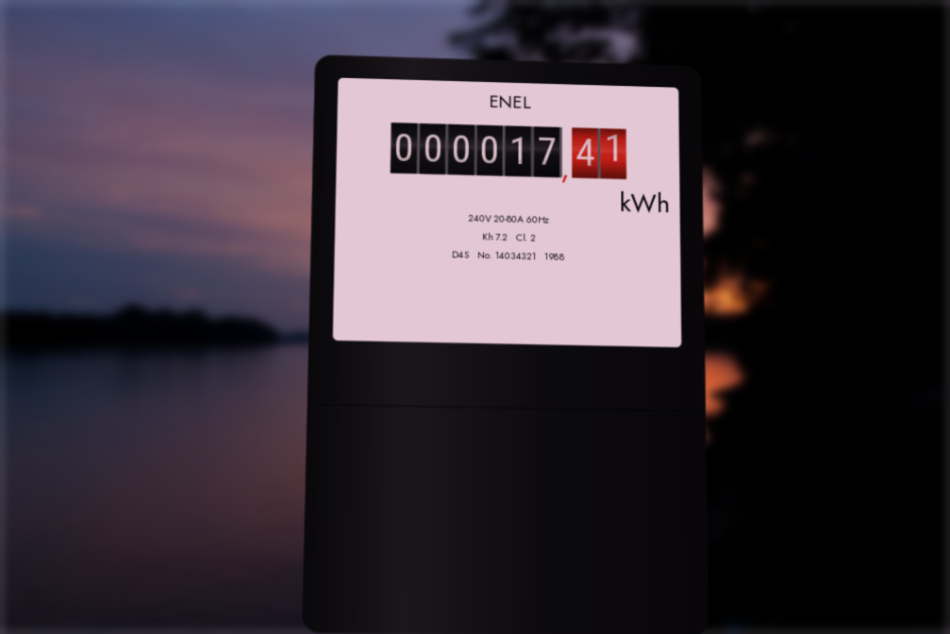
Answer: value=17.41 unit=kWh
